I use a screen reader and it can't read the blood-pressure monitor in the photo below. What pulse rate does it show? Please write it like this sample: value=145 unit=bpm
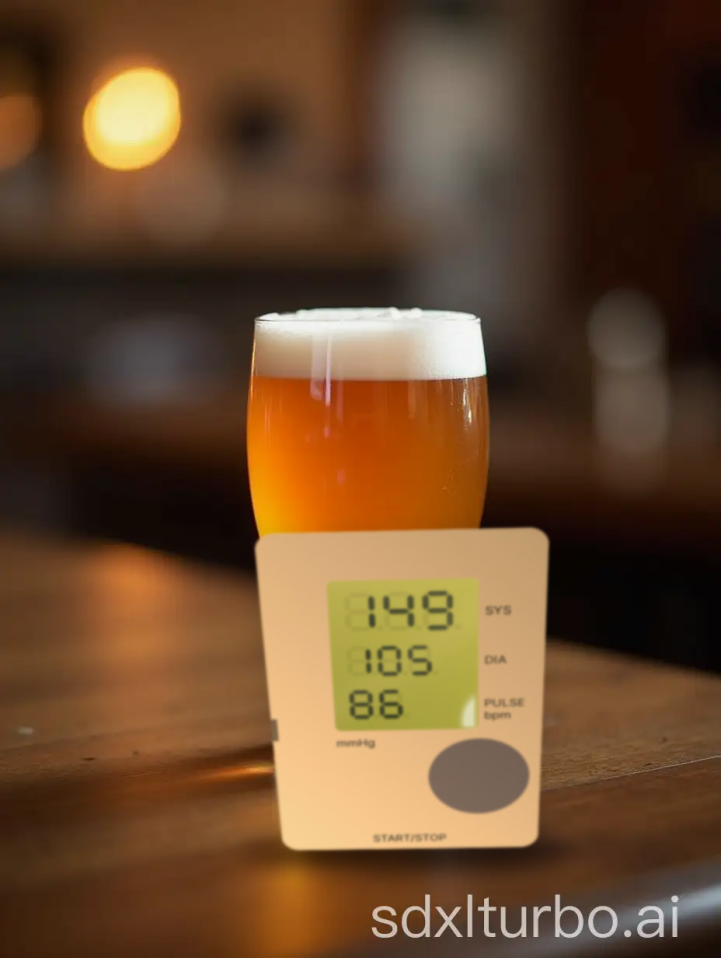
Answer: value=86 unit=bpm
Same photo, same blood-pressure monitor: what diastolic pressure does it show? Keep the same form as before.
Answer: value=105 unit=mmHg
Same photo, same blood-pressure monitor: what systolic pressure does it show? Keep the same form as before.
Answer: value=149 unit=mmHg
